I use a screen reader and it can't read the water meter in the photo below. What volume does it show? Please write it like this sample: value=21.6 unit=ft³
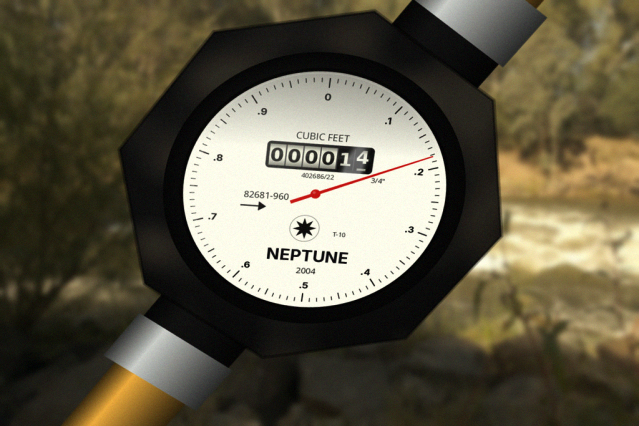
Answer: value=14.18 unit=ft³
